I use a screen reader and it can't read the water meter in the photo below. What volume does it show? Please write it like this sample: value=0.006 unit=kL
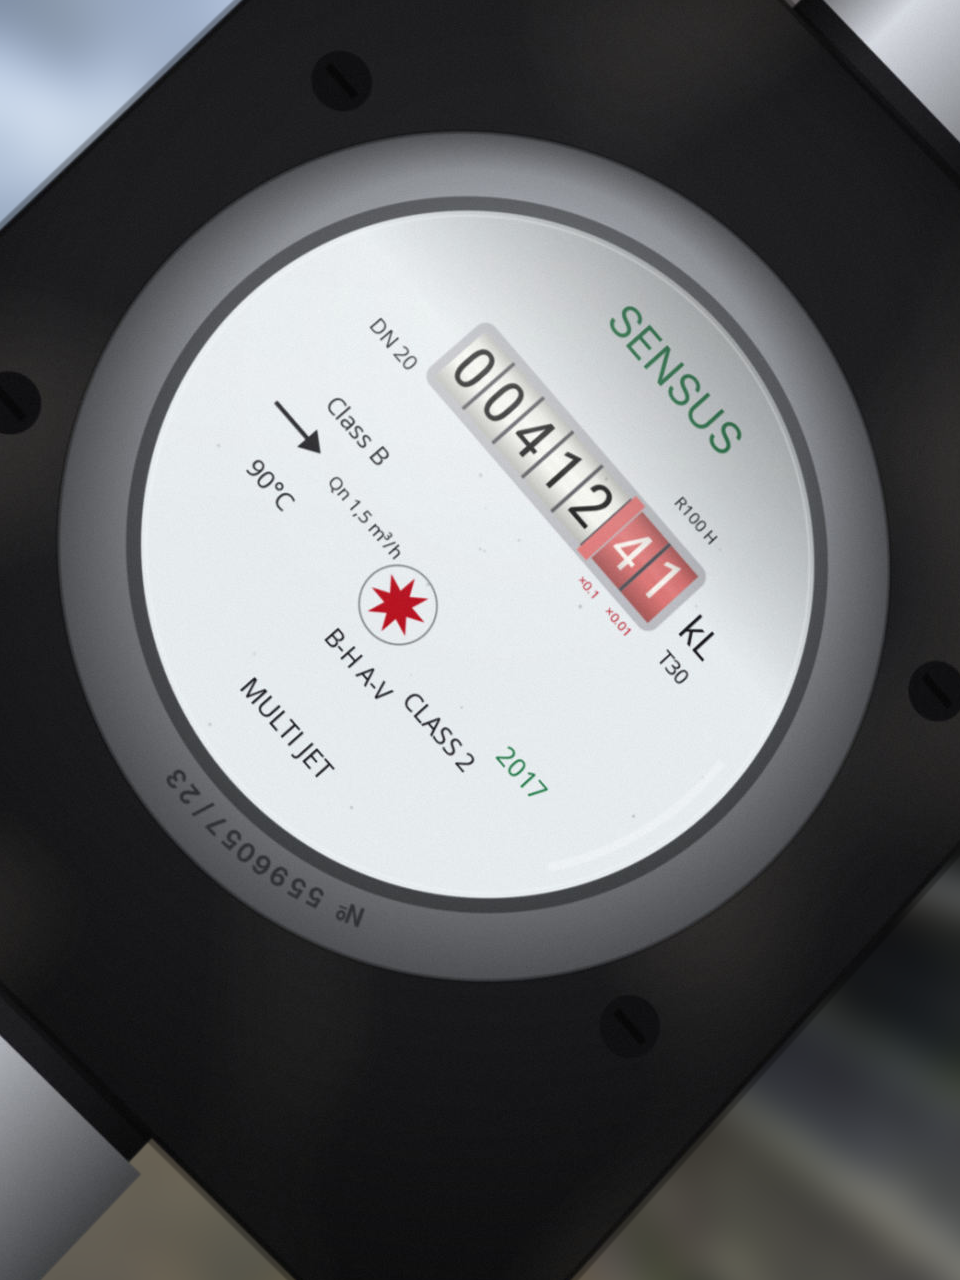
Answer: value=412.41 unit=kL
